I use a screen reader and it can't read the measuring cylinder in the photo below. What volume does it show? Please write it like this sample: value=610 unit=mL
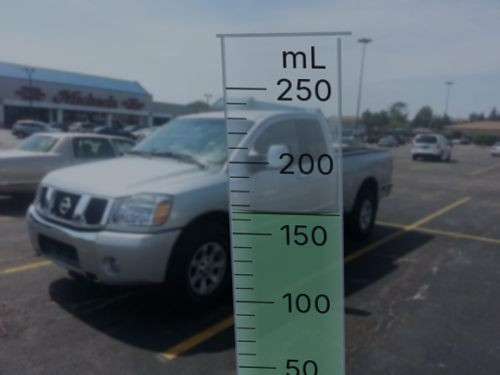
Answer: value=165 unit=mL
